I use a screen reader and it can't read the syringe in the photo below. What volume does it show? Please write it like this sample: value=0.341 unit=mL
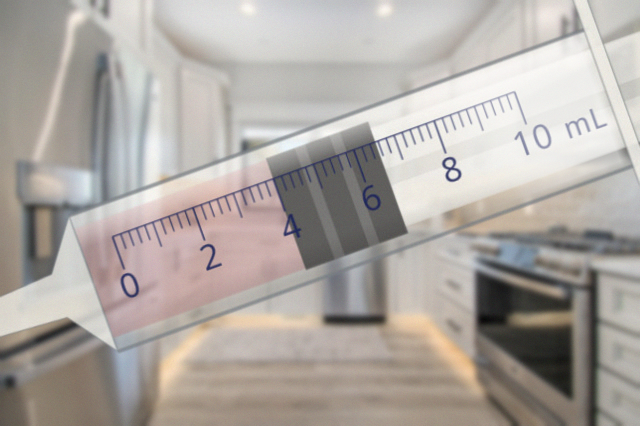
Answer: value=4 unit=mL
